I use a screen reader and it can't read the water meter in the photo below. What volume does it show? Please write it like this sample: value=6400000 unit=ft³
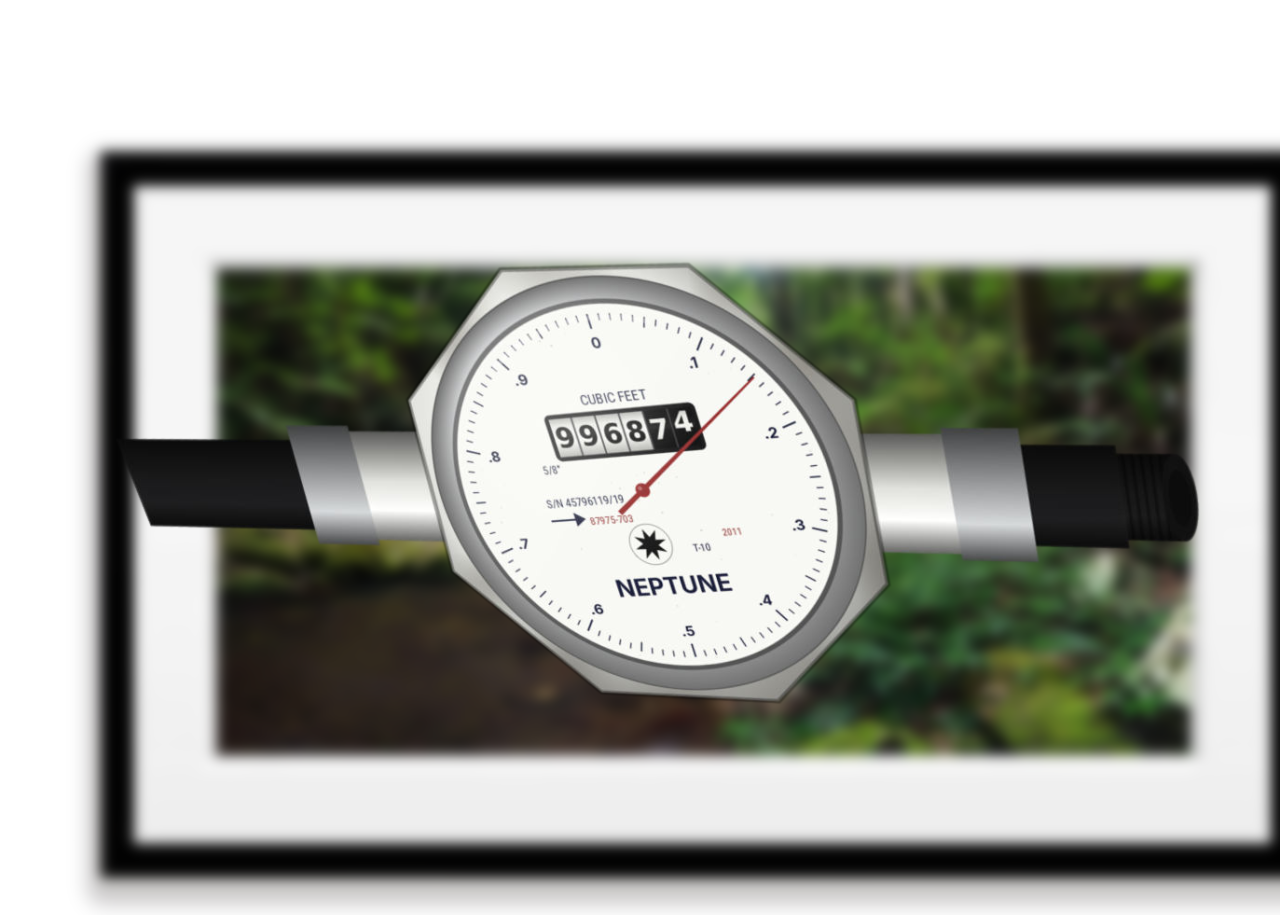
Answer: value=996874.15 unit=ft³
